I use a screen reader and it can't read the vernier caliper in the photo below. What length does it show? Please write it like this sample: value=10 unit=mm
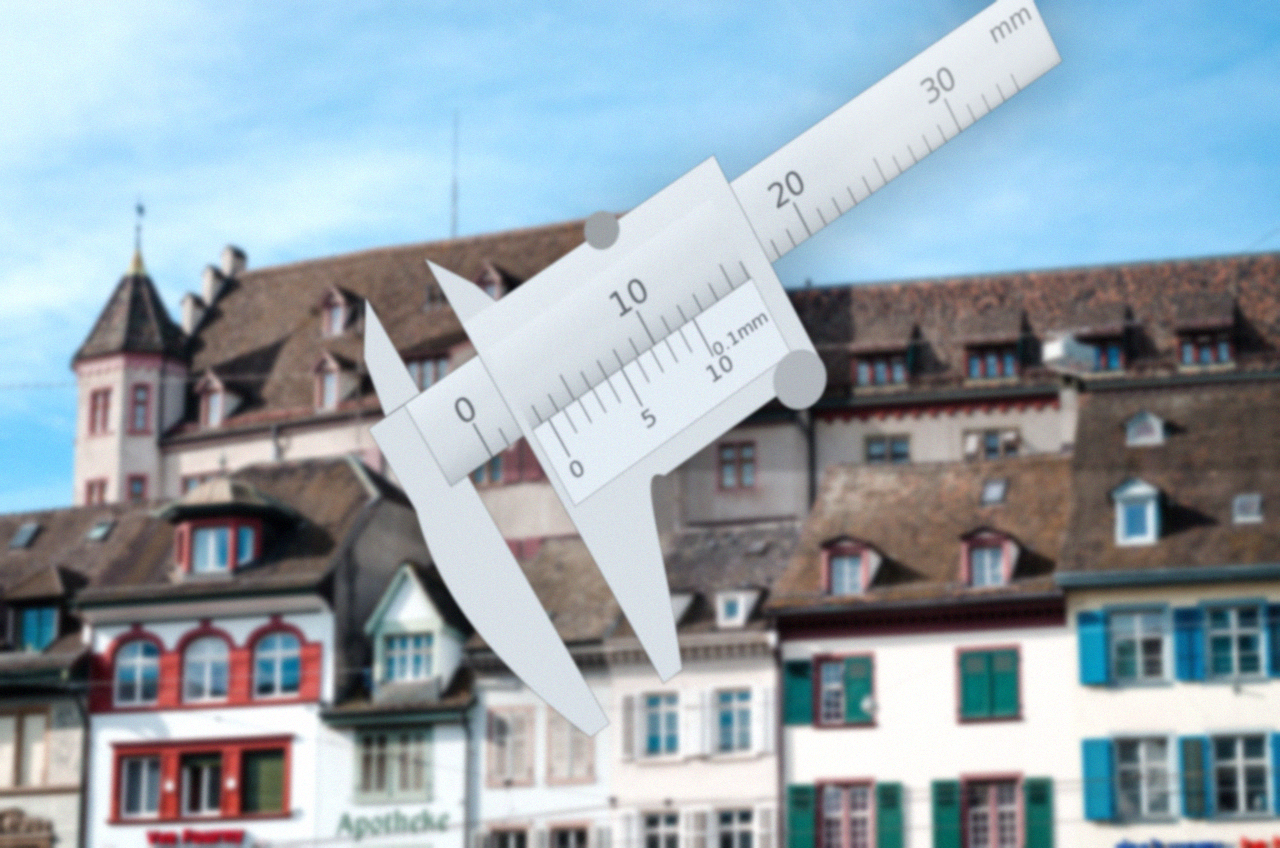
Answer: value=3.4 unit=mm
